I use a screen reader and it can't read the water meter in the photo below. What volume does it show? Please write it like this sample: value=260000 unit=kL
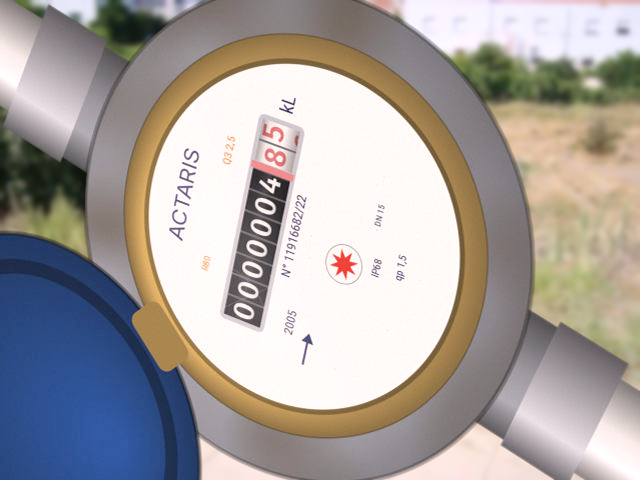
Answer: value=4.85 unit=kL
